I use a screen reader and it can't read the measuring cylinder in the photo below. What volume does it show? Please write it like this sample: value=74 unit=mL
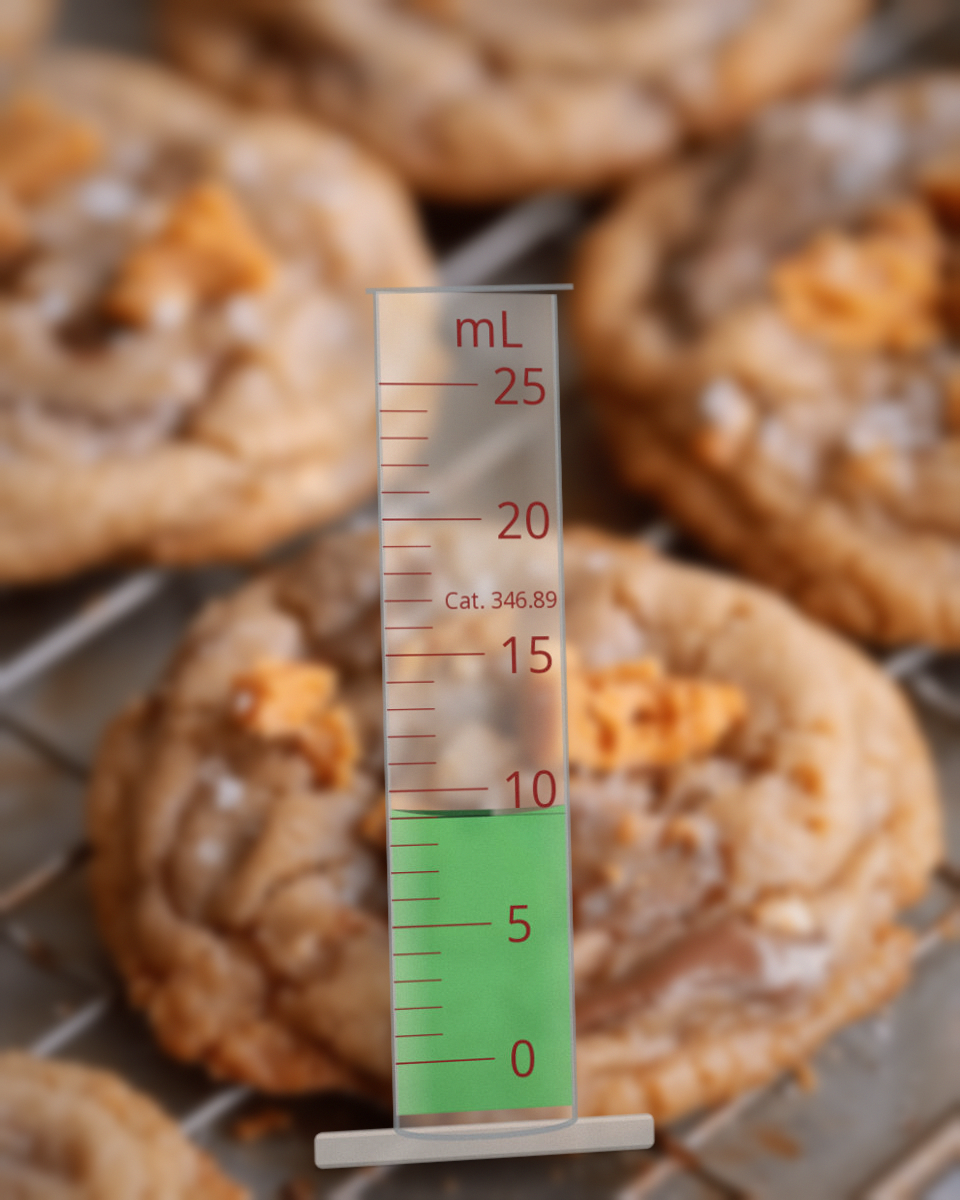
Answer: value=9 unit=mL
